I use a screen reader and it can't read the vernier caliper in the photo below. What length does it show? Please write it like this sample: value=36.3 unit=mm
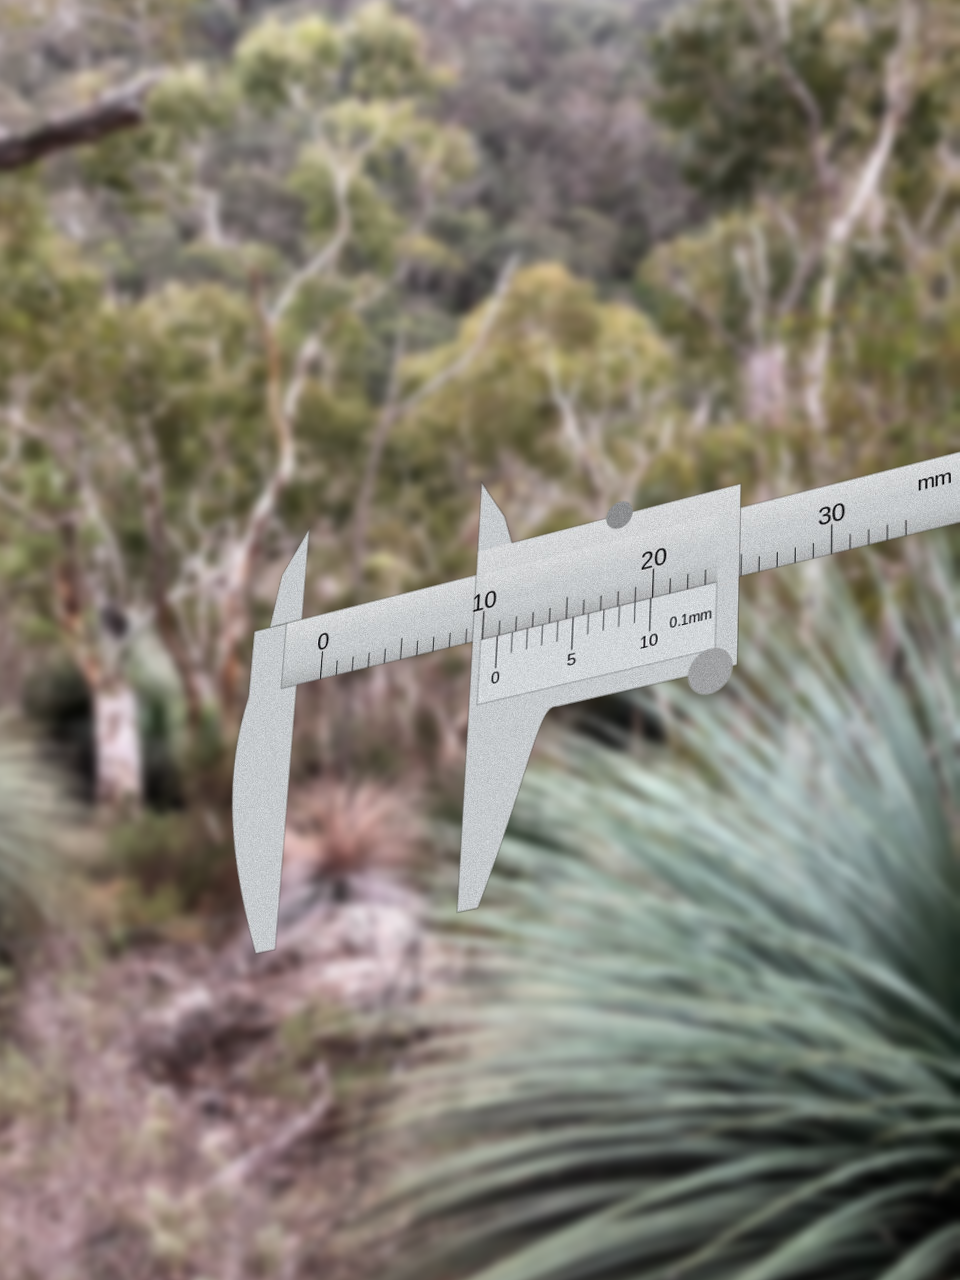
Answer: value=10.9 unit=mm
